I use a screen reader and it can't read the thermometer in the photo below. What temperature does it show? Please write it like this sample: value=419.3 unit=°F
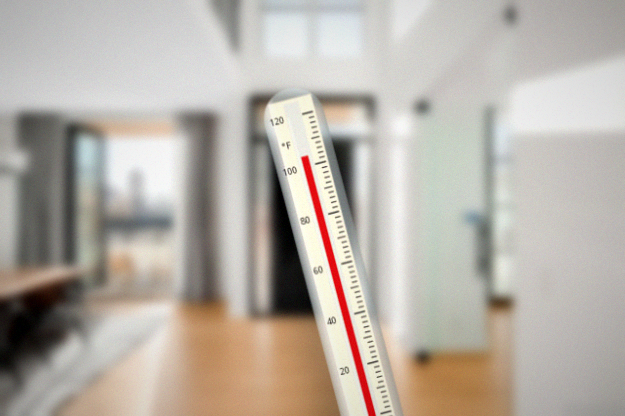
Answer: value=104 unit=°F
